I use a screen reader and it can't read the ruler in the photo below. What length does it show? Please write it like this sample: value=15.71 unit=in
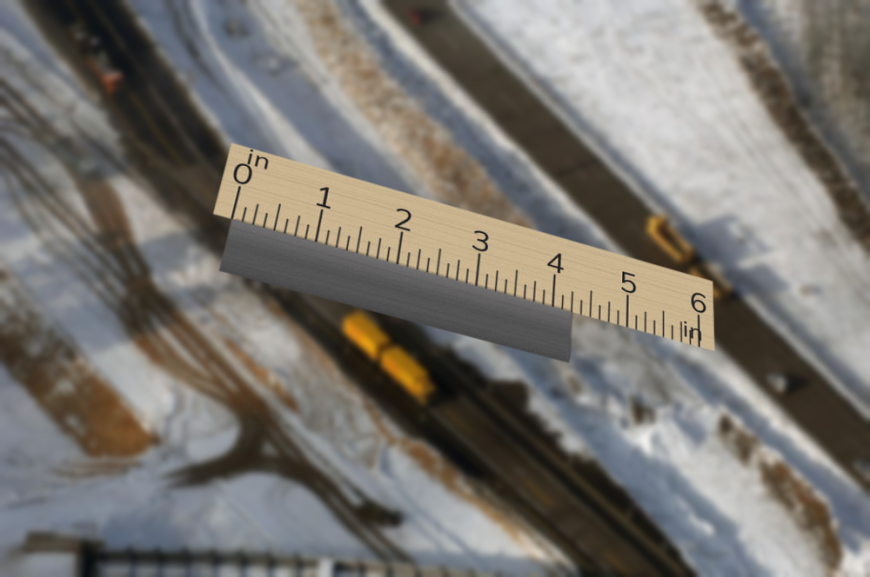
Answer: value=4.25 unit=in
